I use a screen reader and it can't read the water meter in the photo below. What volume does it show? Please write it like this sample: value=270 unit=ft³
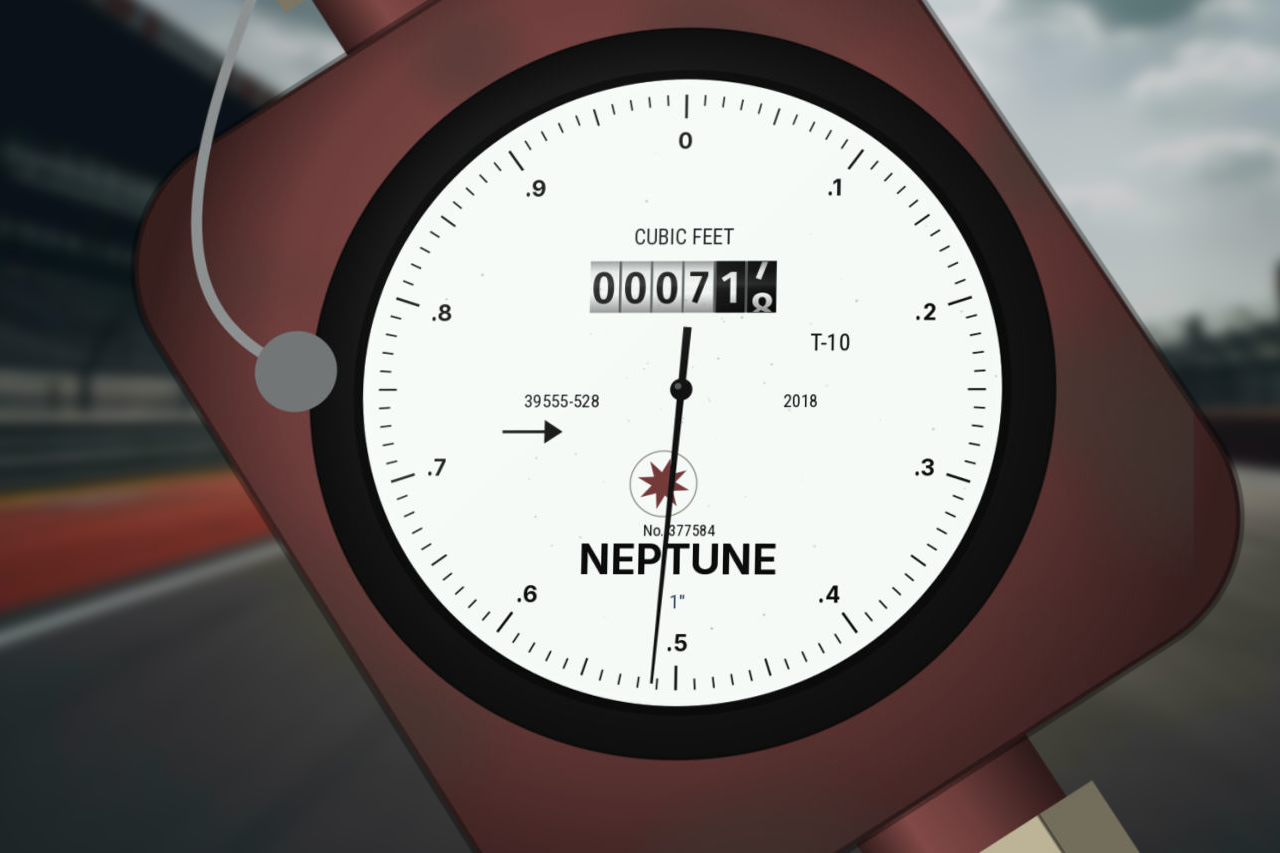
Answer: value=717.51 unit=ft³
